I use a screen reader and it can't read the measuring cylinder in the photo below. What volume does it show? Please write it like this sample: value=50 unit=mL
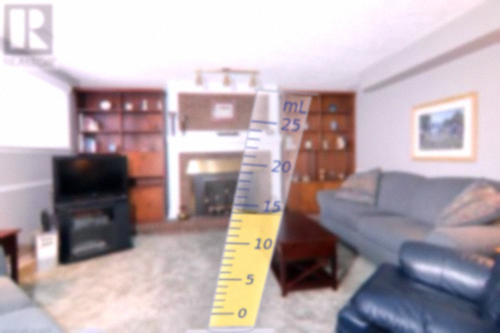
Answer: value=14 unit=mL
